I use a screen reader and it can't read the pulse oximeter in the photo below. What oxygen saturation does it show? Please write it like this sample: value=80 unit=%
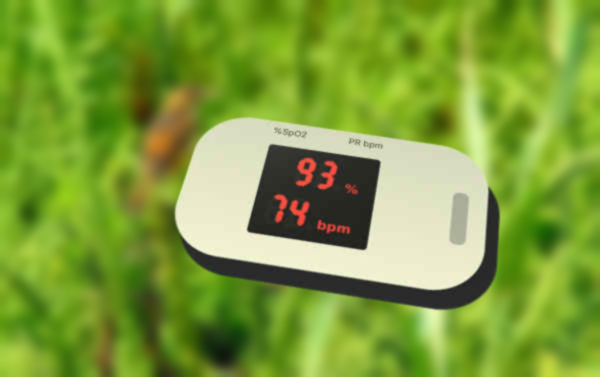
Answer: value=93 unit=%
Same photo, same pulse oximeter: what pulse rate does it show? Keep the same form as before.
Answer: value=74 unit=bpm
